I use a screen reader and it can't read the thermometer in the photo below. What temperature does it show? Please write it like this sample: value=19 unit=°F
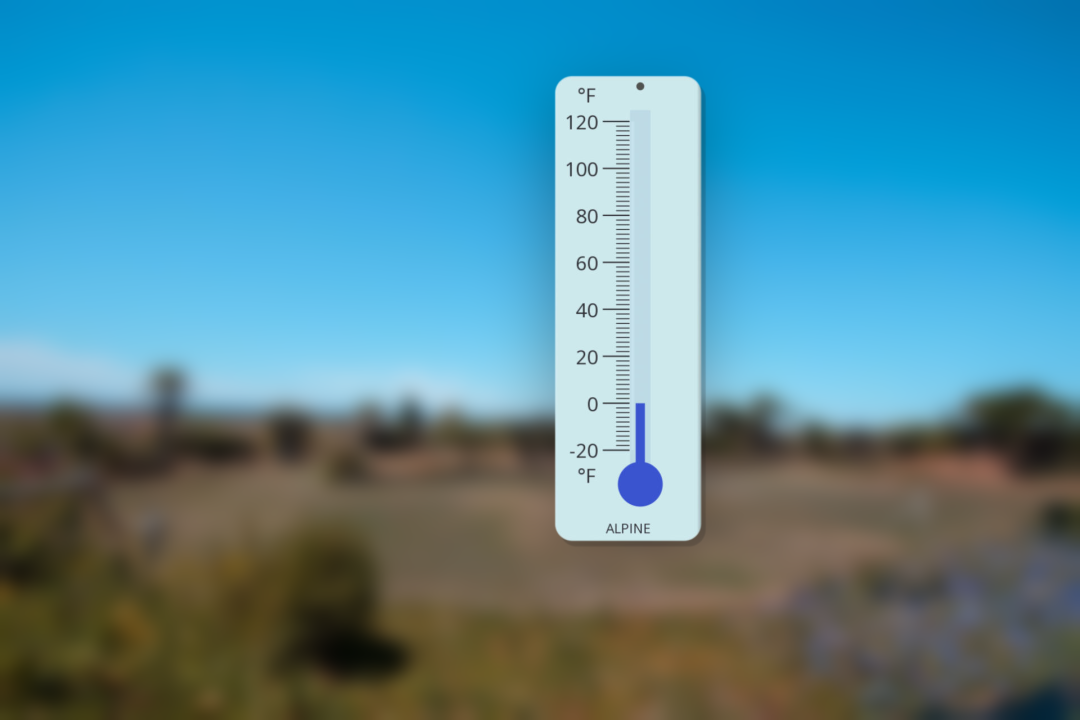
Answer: value=0 unit=°F
